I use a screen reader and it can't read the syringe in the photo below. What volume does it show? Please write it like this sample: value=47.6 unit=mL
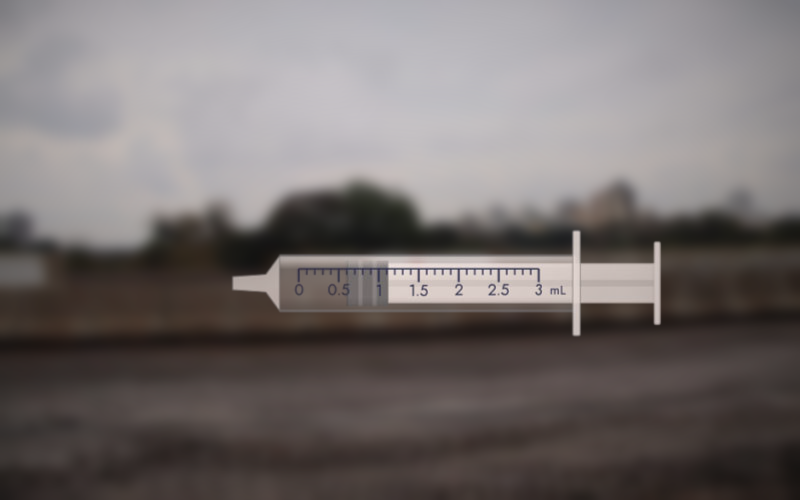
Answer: value=0.6 unit=mL
